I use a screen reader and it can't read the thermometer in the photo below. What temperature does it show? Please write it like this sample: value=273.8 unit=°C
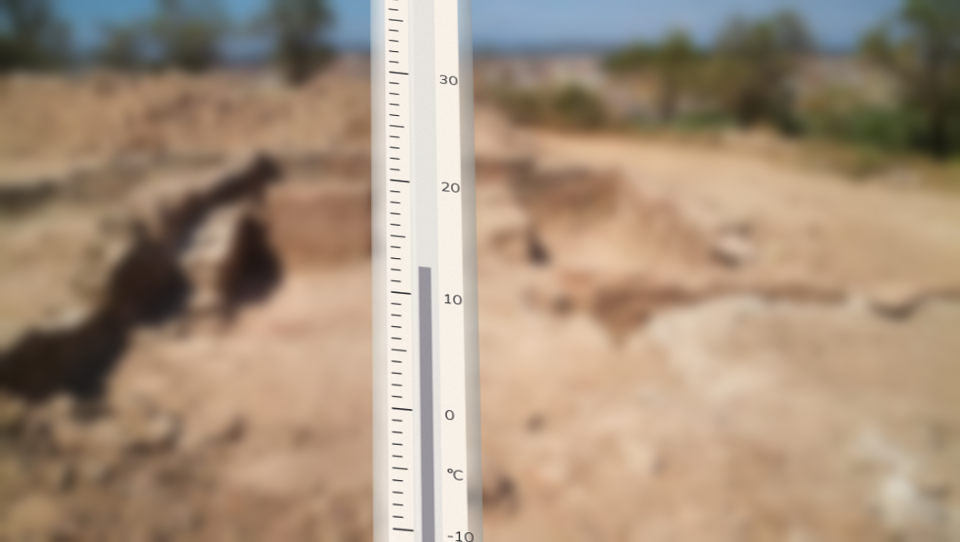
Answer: value=12.5 unit=°C
